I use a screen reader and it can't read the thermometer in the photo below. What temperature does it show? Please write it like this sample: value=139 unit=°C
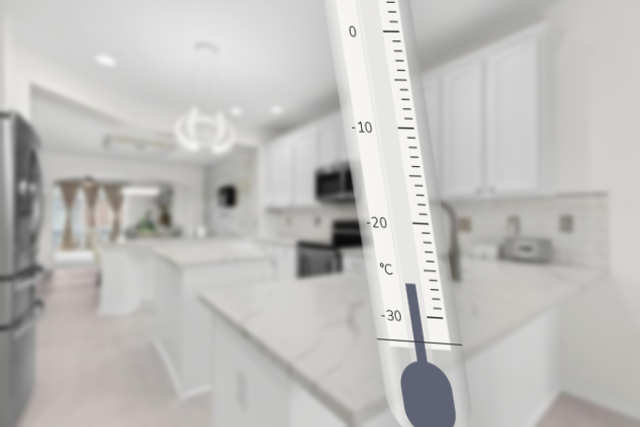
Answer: value=-26.5 unit=°C
